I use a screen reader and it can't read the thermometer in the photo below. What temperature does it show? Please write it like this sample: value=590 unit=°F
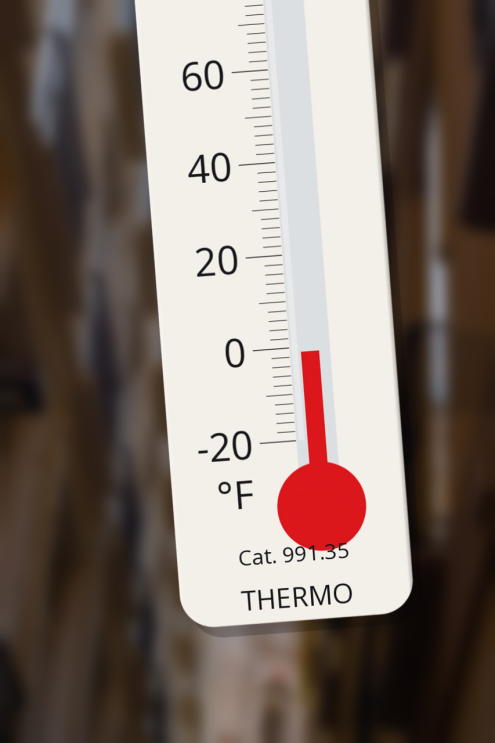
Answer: value=-1 unit=°F
